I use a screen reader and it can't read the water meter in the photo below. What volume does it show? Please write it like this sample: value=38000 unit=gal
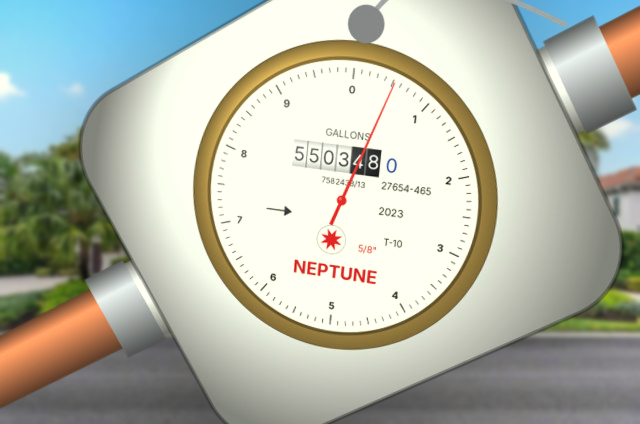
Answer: value=5503480.5 unit=gal
